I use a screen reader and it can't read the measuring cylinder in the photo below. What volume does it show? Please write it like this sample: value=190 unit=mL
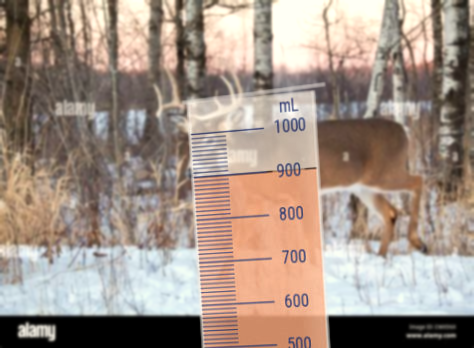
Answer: value=900 unit=mL
